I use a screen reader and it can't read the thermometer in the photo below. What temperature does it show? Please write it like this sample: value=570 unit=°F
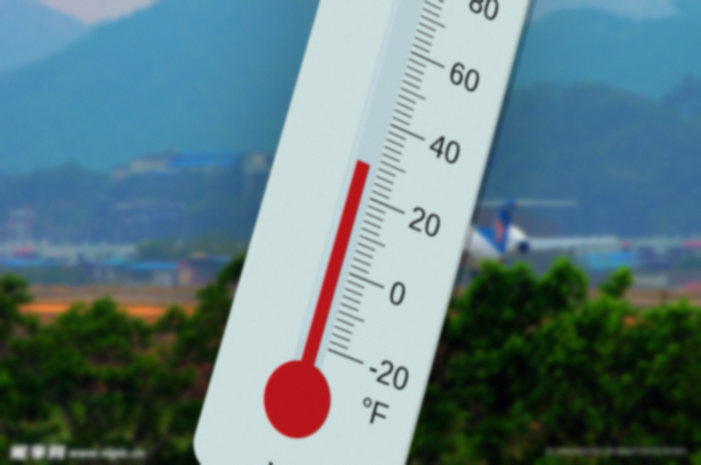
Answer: value=28 unit=°F
